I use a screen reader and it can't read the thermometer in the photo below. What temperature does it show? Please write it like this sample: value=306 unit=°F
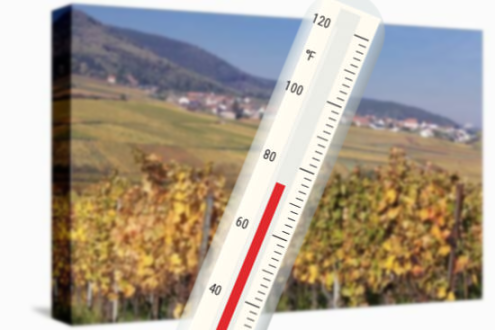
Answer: value=74 unit=°F
